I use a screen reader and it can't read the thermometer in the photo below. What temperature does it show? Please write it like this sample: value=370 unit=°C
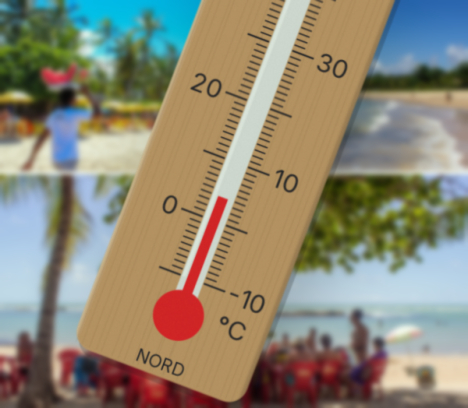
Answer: value=4 unit=°C
